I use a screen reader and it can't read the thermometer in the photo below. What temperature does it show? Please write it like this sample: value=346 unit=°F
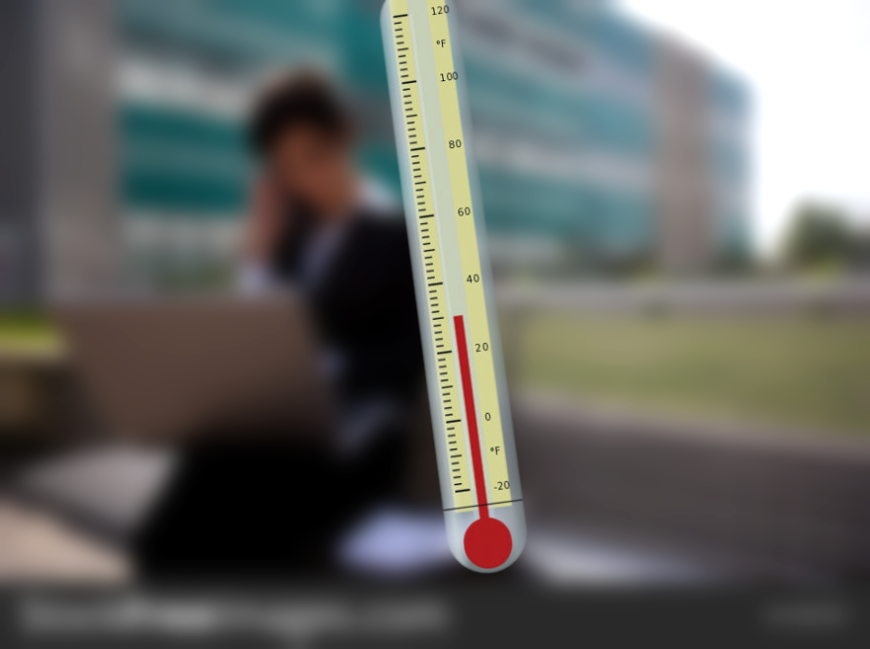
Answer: value=30 unit=°F
